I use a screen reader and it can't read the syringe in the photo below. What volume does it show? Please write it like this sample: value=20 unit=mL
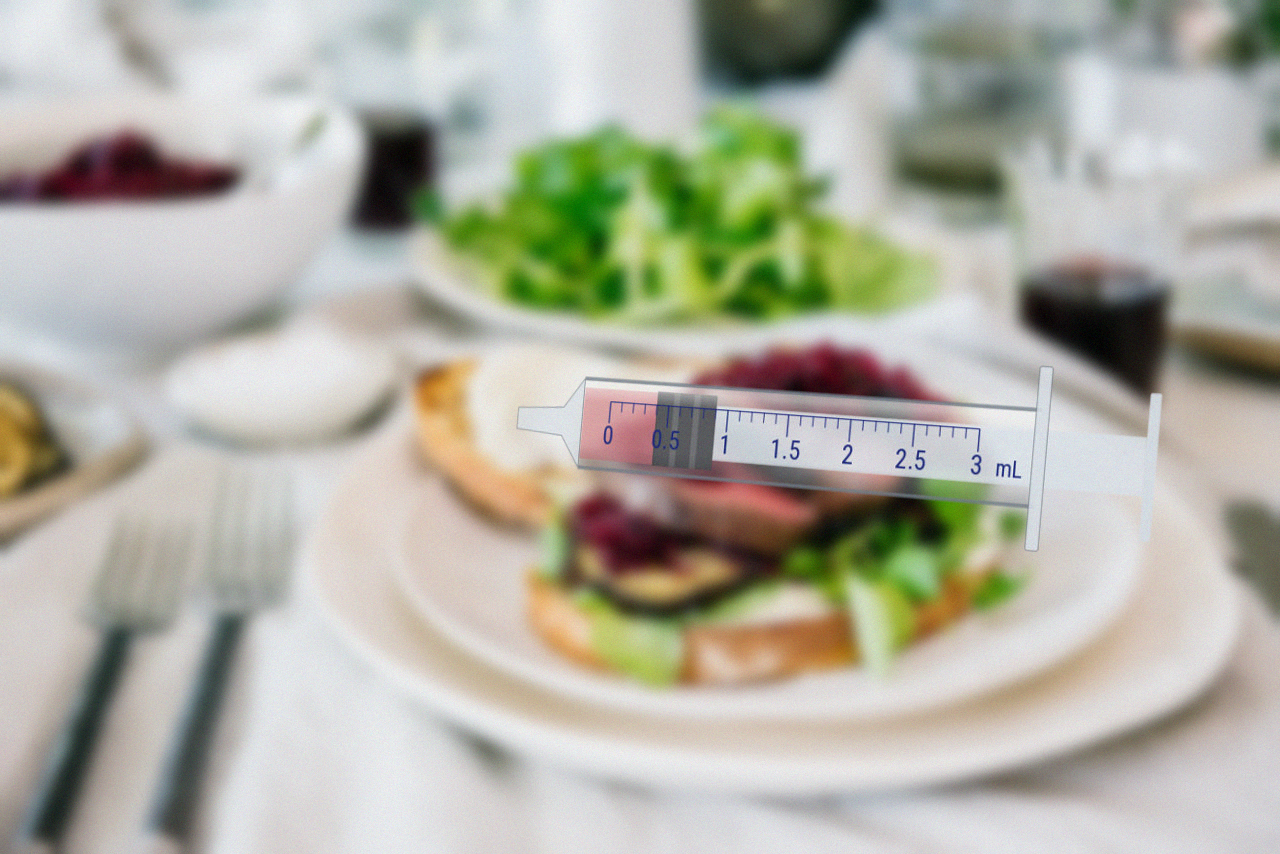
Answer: value=0.4 unit=mL
